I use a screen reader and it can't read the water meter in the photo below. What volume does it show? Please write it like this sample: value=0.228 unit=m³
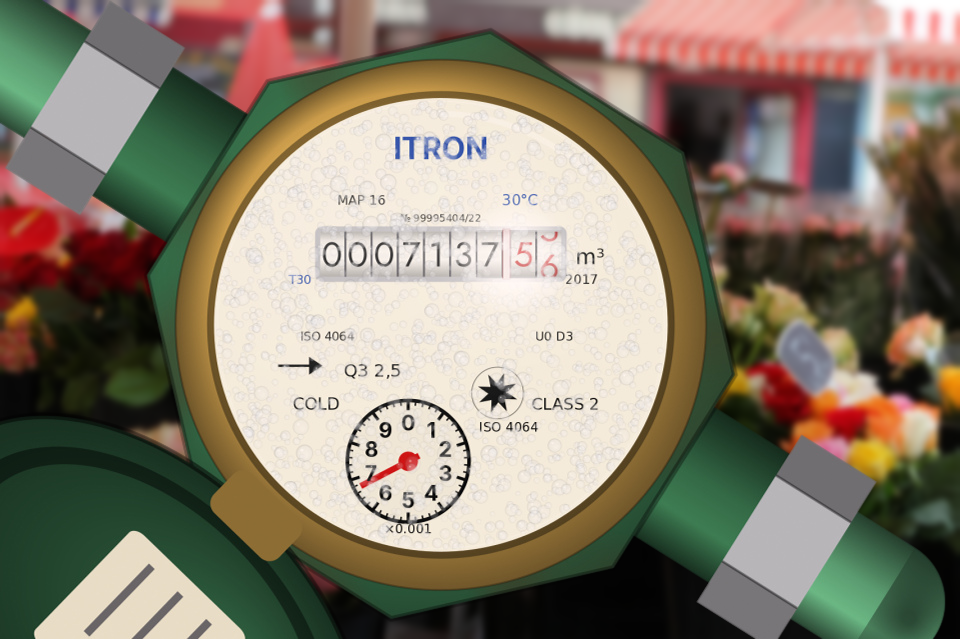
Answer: value=7137.556 unit=m³
